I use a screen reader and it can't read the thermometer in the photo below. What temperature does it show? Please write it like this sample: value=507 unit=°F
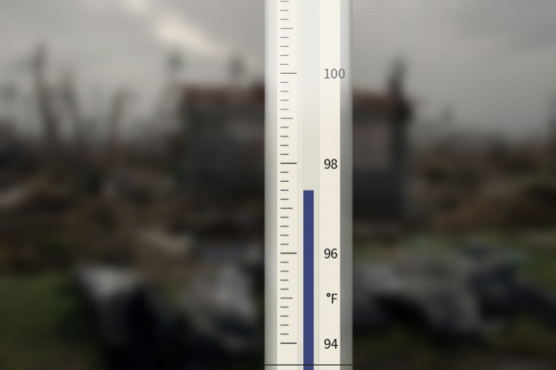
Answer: value=97.4 unit=°F
